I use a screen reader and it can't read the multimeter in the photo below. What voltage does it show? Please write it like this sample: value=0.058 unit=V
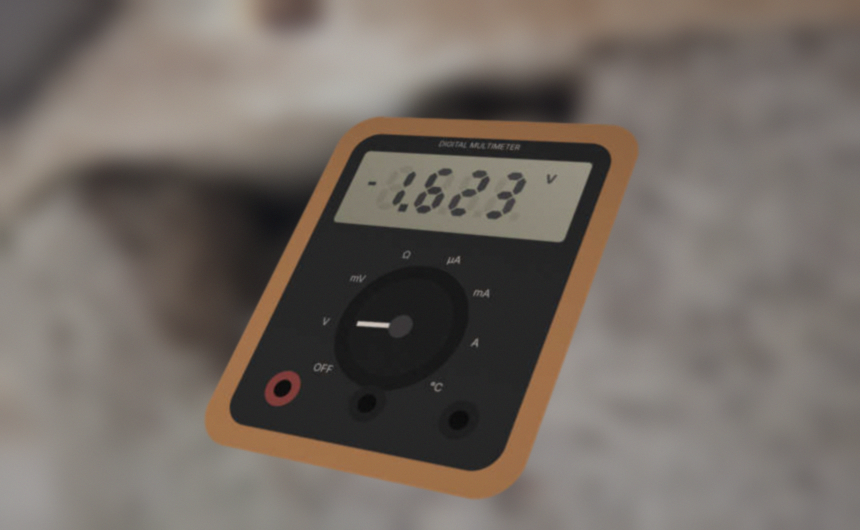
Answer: value=-1.623 unit=V
